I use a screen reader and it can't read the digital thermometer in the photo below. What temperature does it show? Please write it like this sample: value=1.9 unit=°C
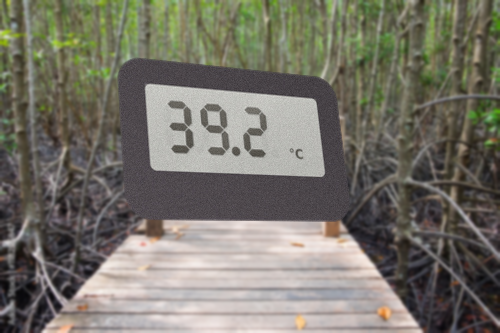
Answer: value=39.2 unit=°C
